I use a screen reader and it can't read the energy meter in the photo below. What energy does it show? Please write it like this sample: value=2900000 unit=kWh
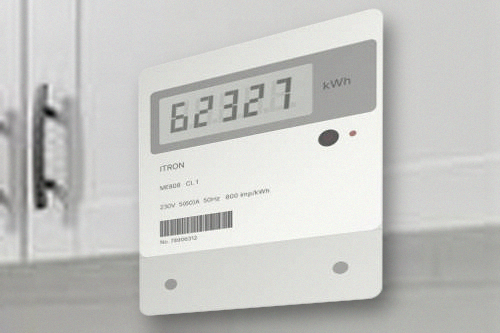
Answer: value=62327 unit=kWh
